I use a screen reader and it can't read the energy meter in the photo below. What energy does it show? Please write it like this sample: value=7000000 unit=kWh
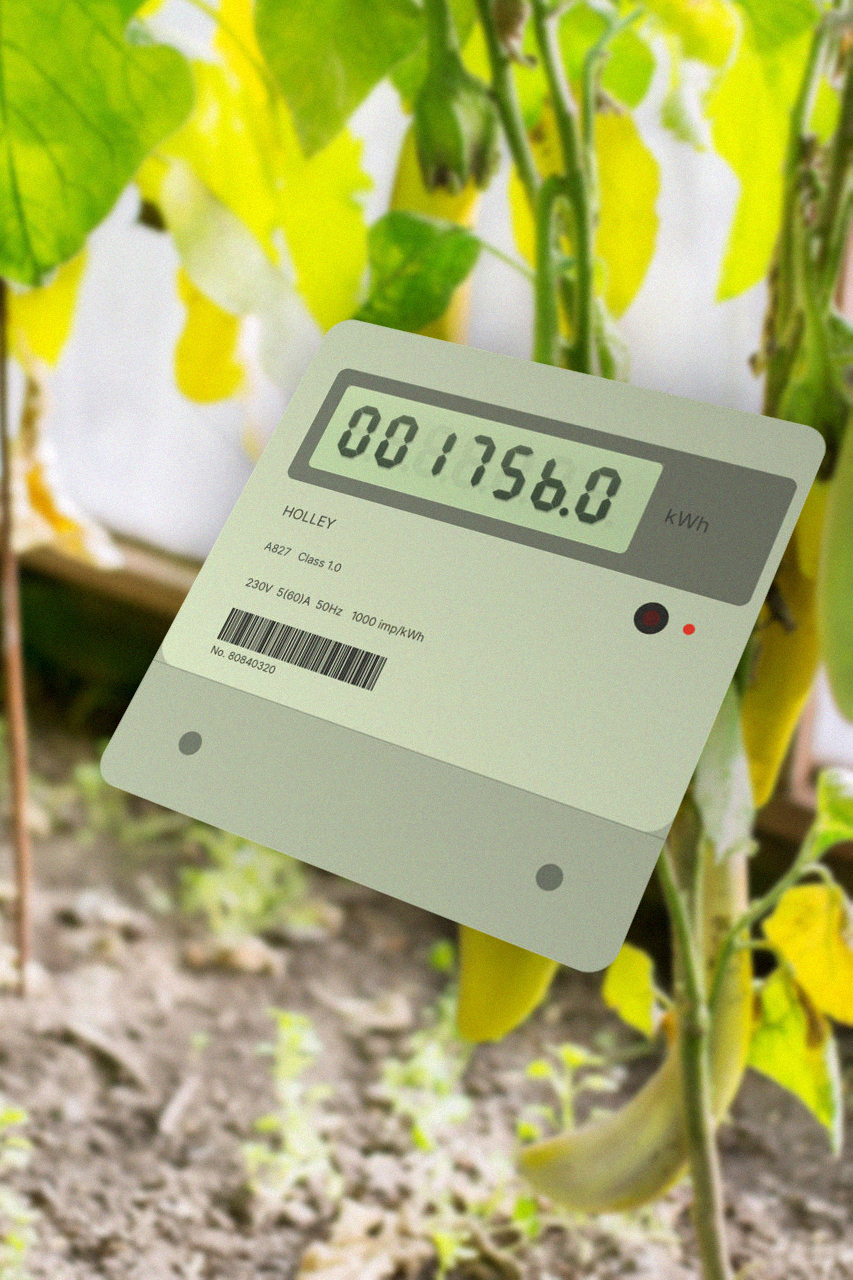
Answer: value=1756.0 unit=kWh
